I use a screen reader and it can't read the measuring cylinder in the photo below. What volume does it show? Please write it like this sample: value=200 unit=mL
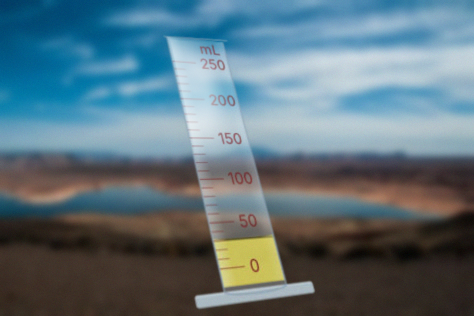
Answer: value=30 unit=mL
